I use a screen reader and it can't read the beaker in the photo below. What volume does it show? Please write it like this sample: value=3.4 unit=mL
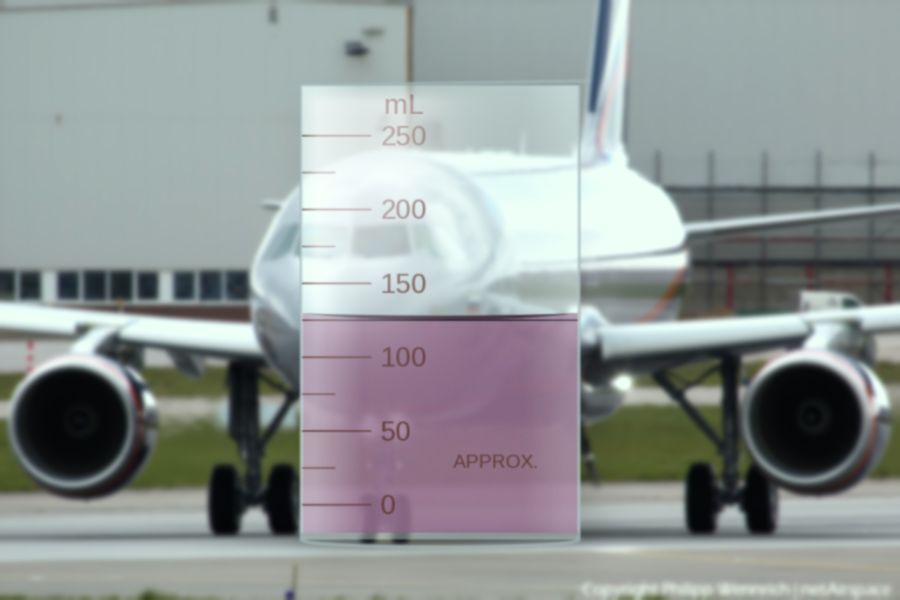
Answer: value=125 unit=mL
